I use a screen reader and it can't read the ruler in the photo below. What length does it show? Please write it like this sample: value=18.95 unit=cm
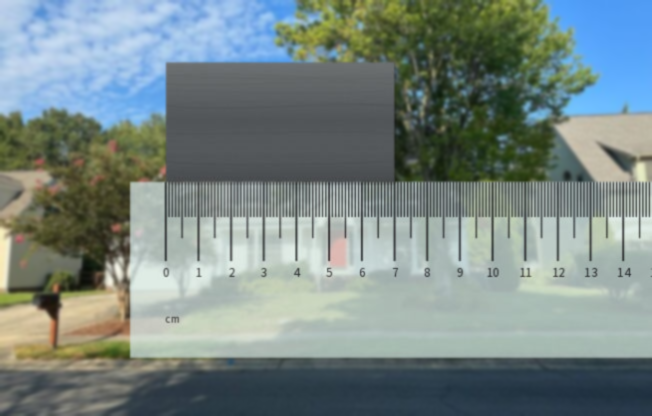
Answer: value=7 unit=cm
